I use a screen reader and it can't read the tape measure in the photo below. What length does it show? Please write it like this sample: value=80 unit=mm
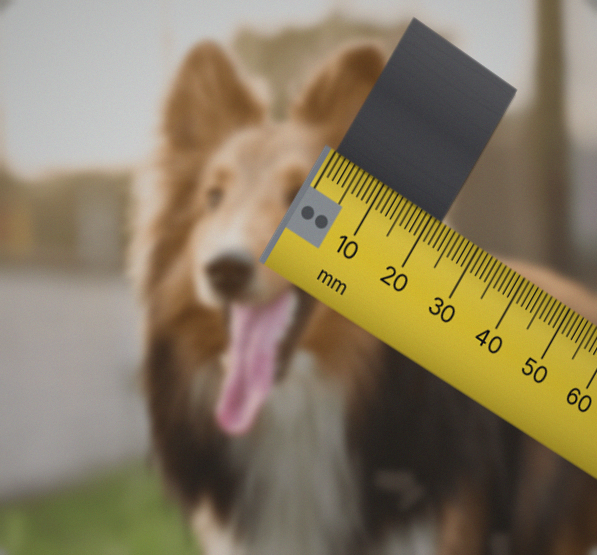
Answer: value=22 unit=mm
